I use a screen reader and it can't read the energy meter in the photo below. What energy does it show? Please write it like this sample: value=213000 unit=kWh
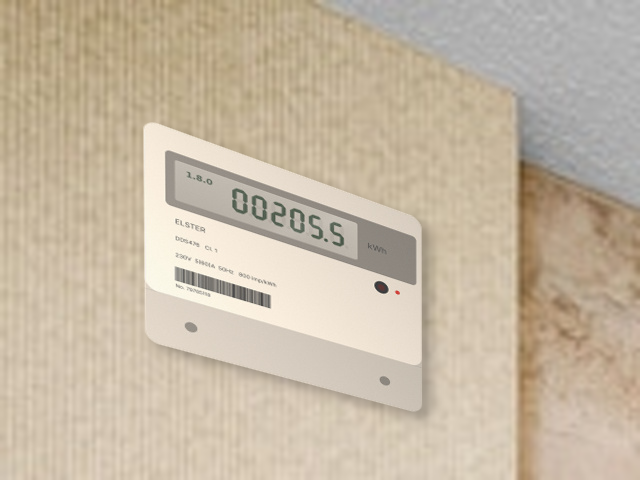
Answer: value=205.5 unit=kWh
